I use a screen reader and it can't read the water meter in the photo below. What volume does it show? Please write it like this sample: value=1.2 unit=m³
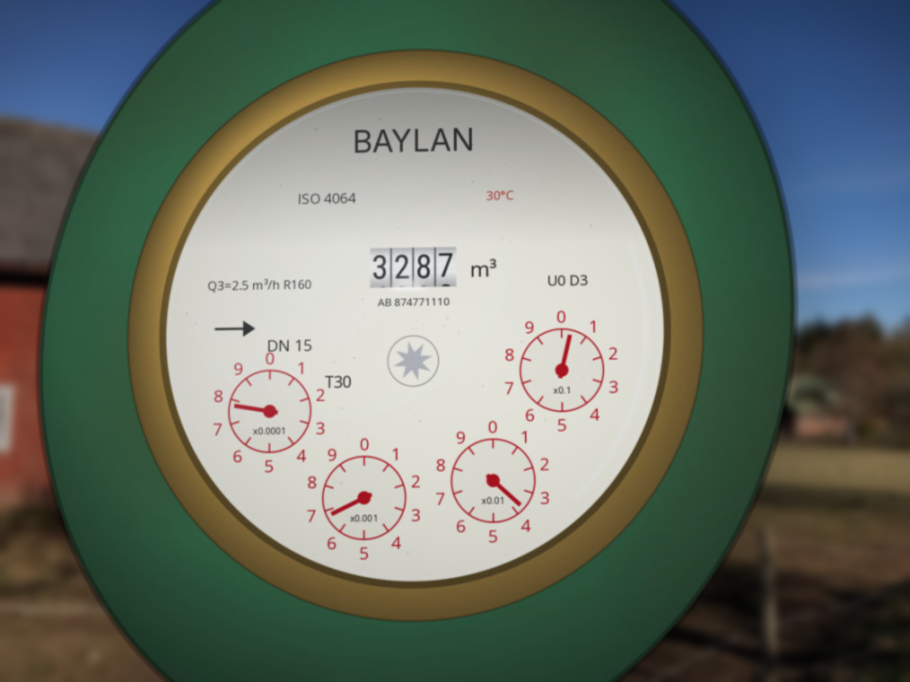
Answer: value=3287.0367 unit=m³
